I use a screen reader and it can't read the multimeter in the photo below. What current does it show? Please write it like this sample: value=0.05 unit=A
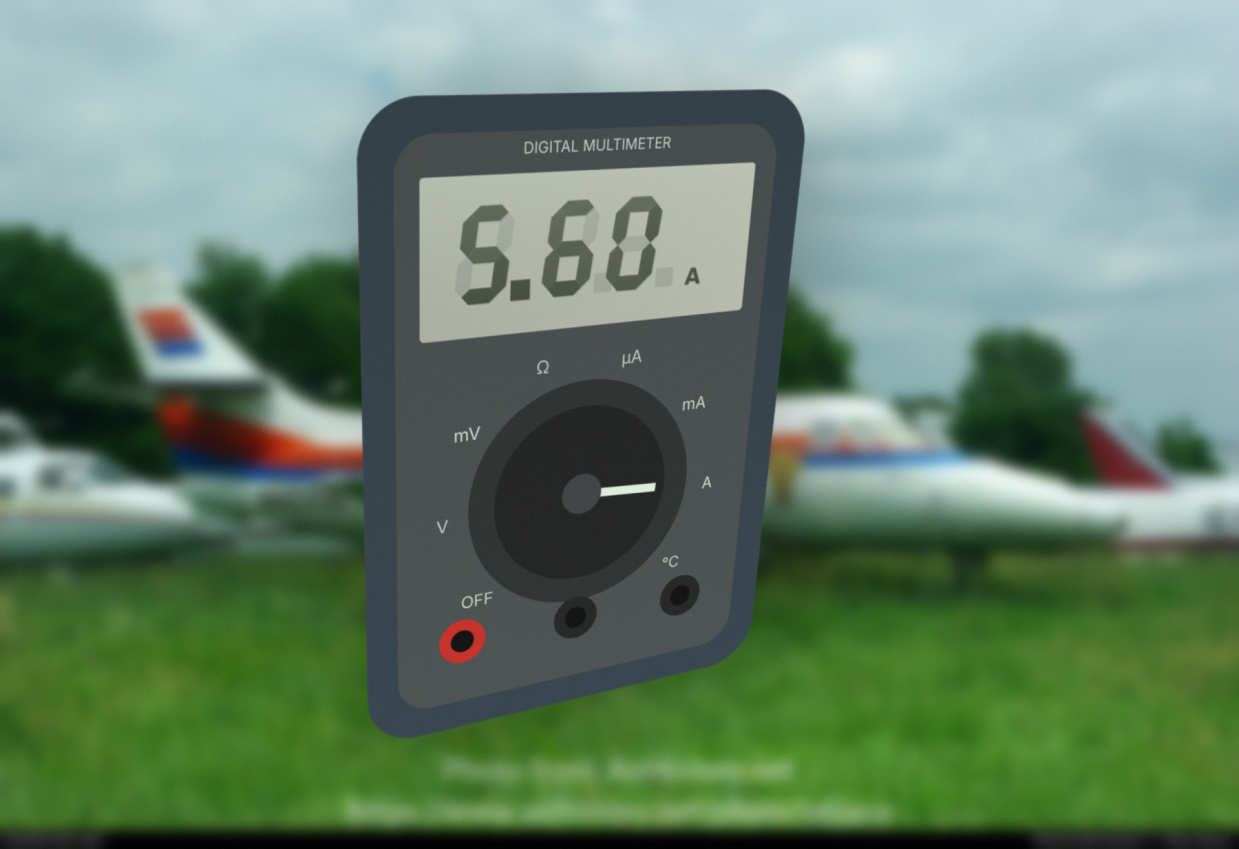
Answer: value=5.60 unit=A
